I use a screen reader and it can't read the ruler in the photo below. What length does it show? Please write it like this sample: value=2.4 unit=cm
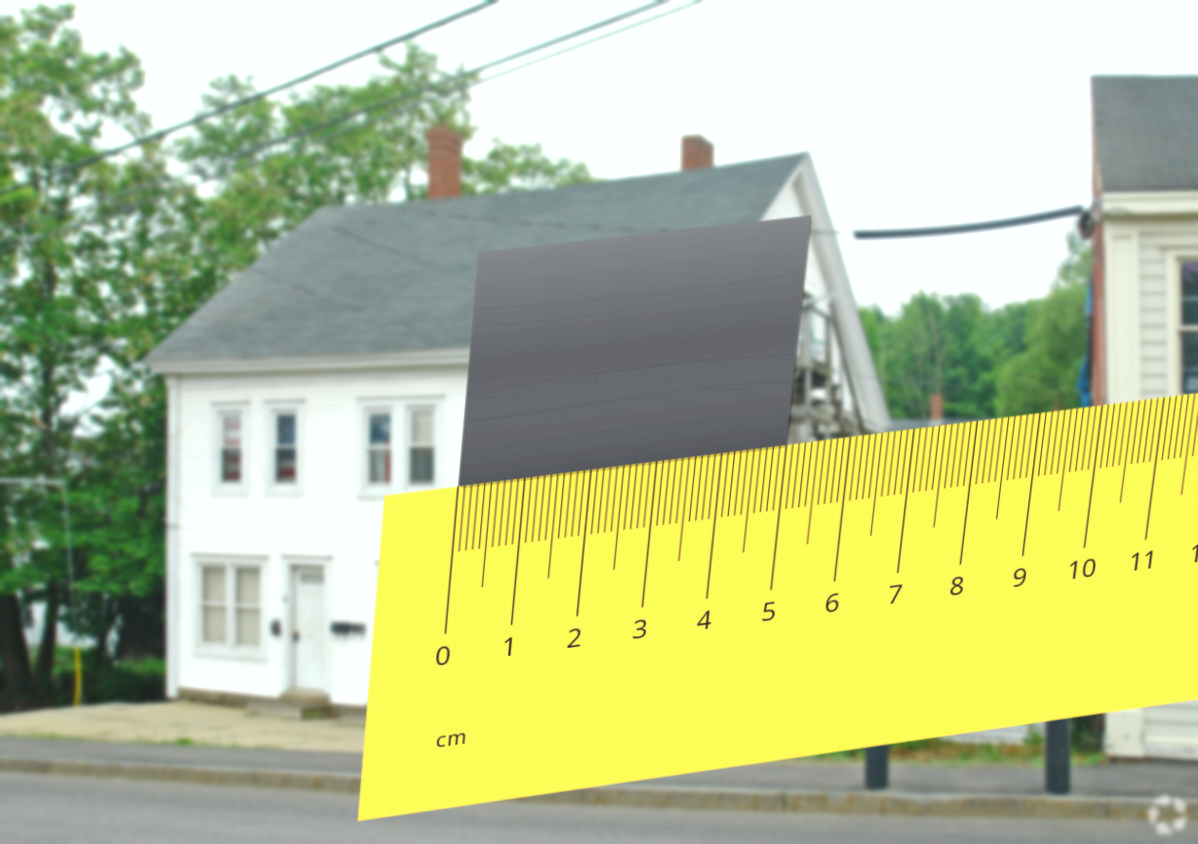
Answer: value=5 unit=cm
